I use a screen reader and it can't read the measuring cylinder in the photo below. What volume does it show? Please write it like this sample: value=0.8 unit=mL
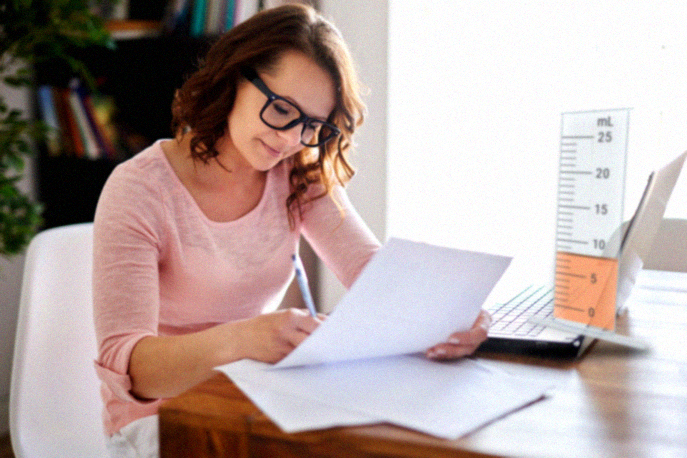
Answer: value=8 unit=mL
